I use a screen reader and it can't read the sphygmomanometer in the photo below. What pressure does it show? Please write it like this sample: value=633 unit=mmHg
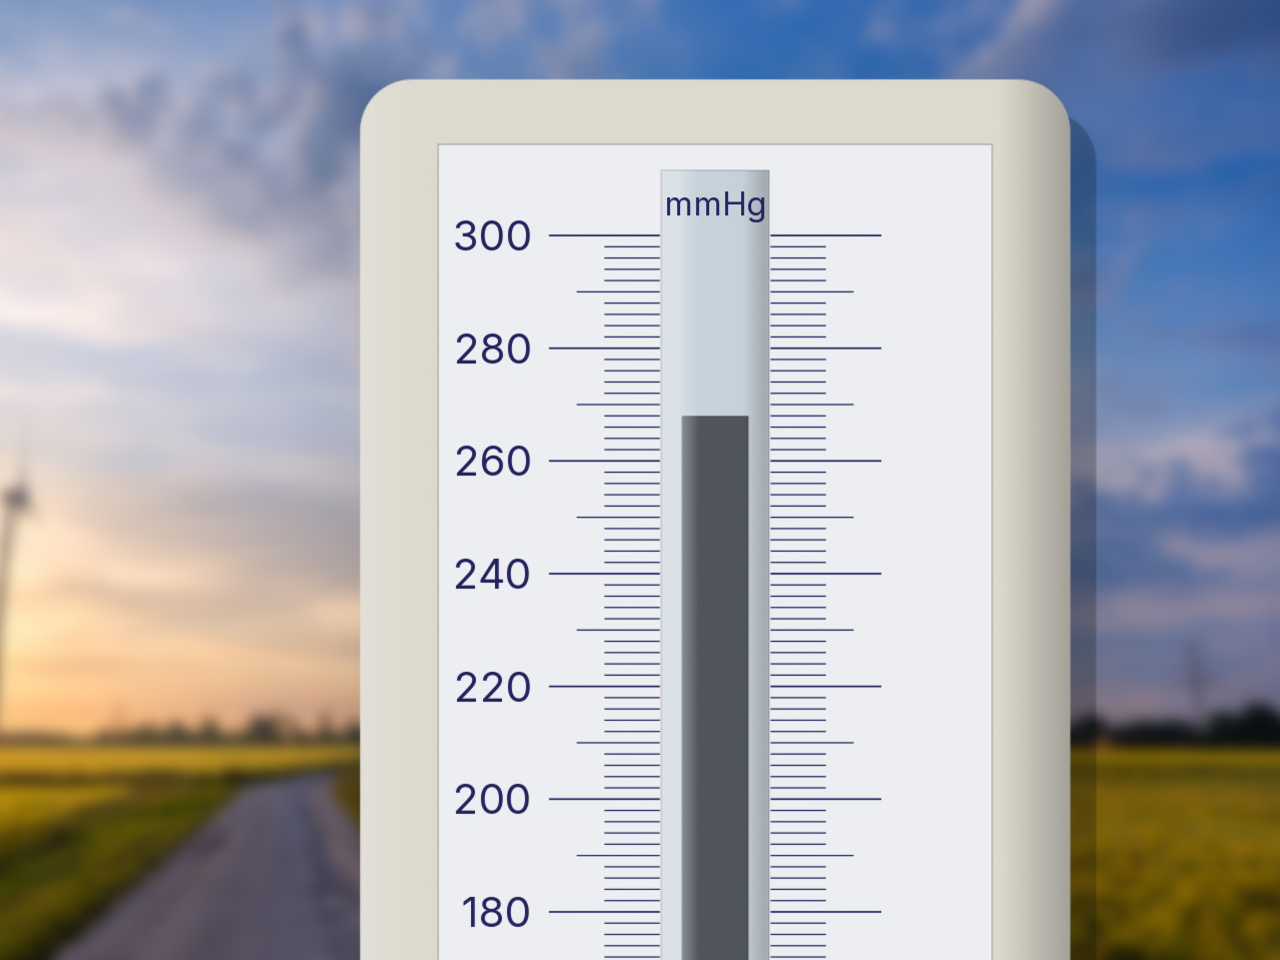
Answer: value=268 unit=mmHg
